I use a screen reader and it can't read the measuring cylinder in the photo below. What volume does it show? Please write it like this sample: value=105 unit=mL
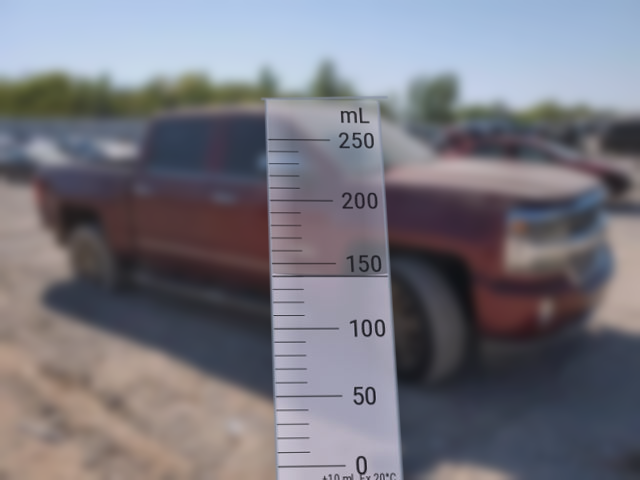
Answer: value=140 unit=mL
